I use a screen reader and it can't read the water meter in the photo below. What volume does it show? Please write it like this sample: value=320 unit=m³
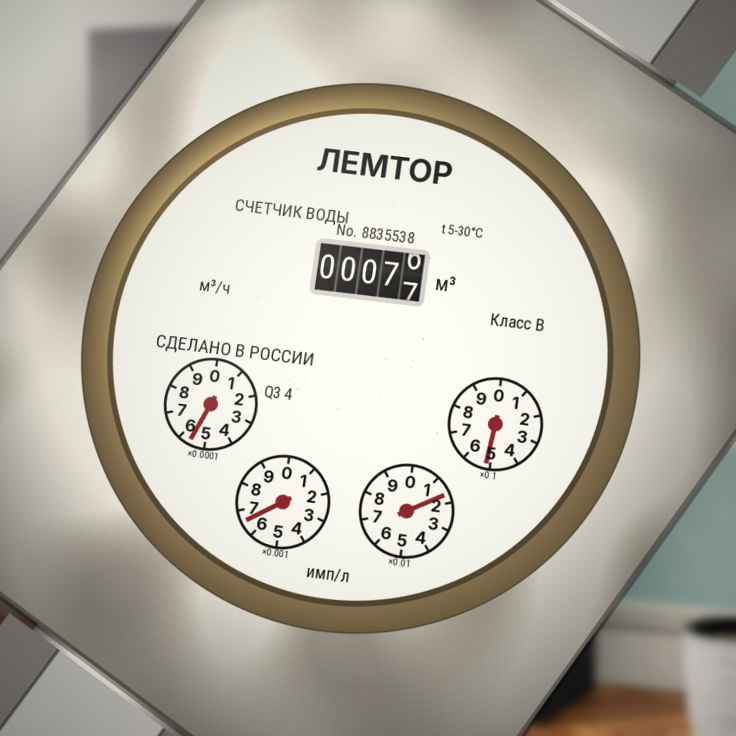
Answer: value=76.5165 unit=m³
